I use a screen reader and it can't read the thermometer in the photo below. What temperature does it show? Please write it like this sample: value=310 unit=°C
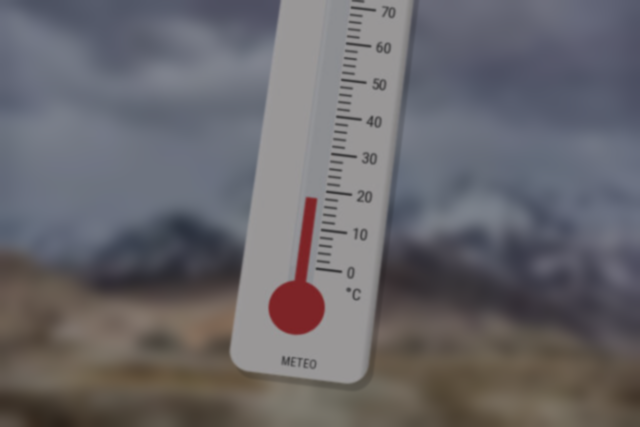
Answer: value=18 unit=°C
